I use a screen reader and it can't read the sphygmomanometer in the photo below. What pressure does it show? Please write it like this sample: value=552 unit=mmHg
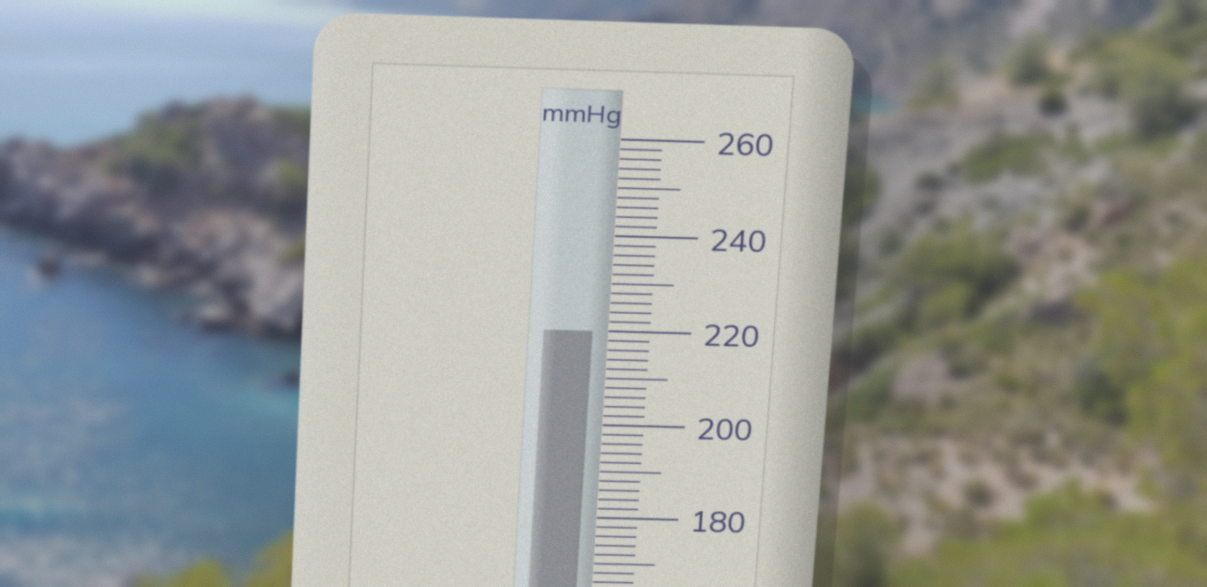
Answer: value=220 unit=mmHg
